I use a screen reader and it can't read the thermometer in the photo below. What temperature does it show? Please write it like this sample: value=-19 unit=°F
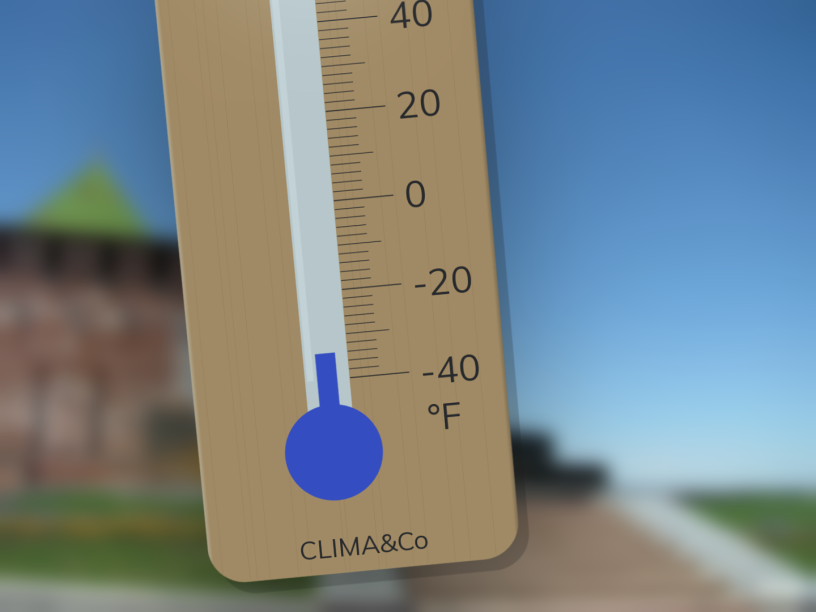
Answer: value=-34 unit=°F
